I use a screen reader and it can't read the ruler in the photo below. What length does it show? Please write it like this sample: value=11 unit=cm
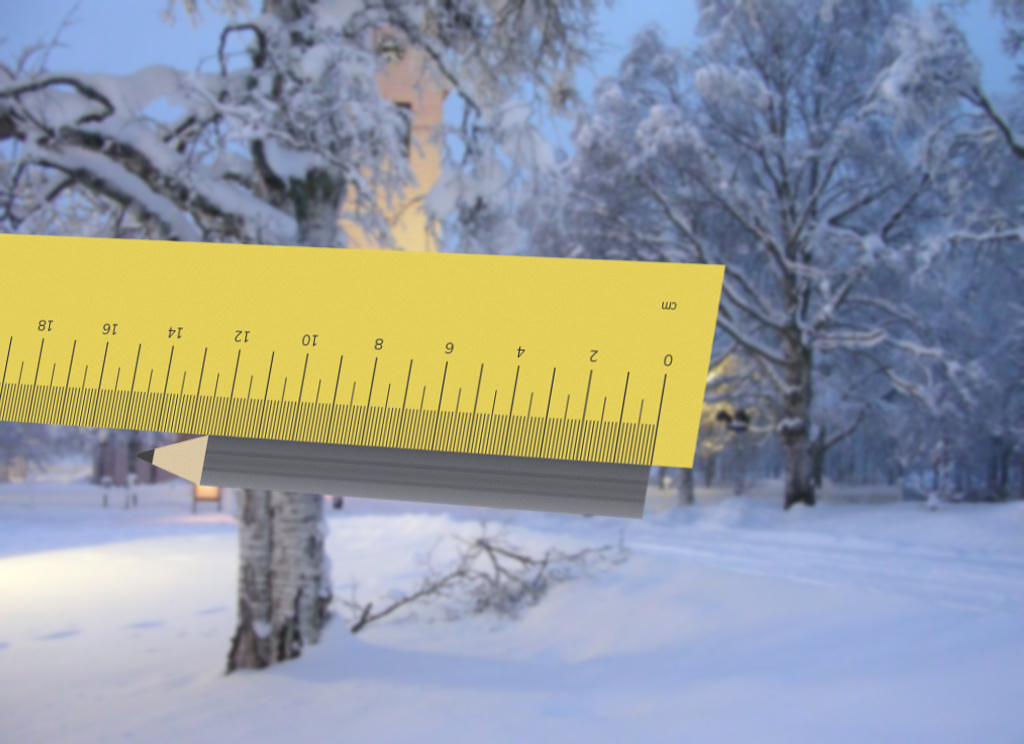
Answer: value=14.5 unit=cm
